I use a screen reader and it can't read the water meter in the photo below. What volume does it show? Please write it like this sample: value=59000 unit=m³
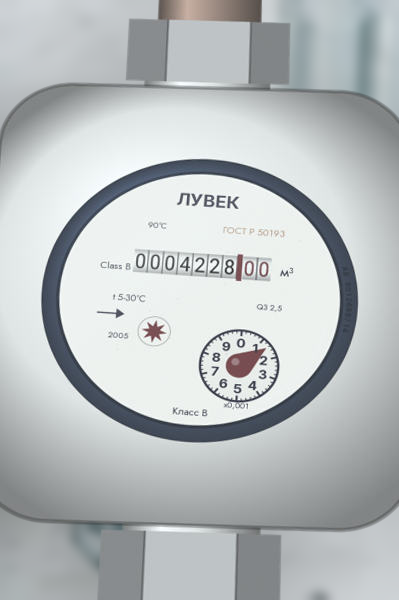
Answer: value=4228.001 unit=m³
